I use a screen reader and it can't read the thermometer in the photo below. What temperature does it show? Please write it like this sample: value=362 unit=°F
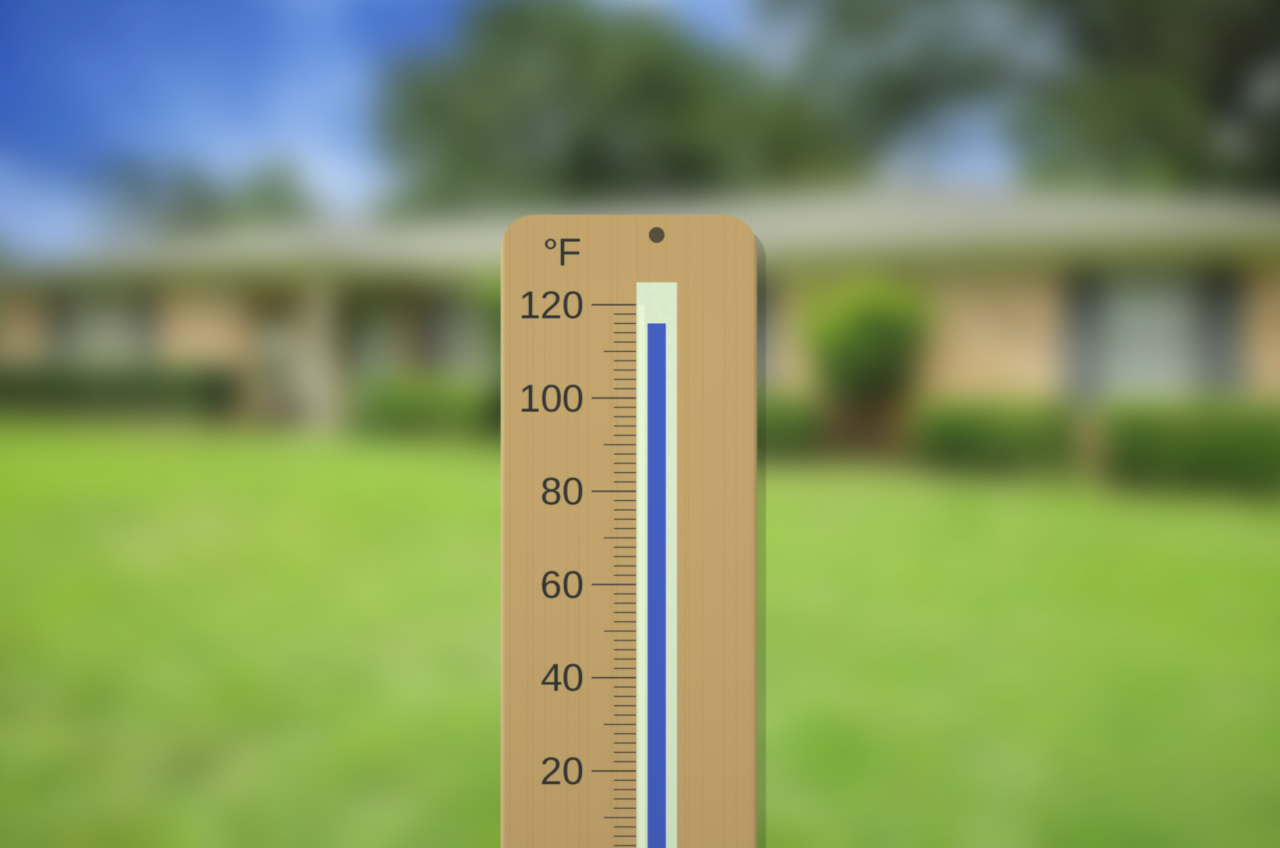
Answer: value=116 unit=°F
